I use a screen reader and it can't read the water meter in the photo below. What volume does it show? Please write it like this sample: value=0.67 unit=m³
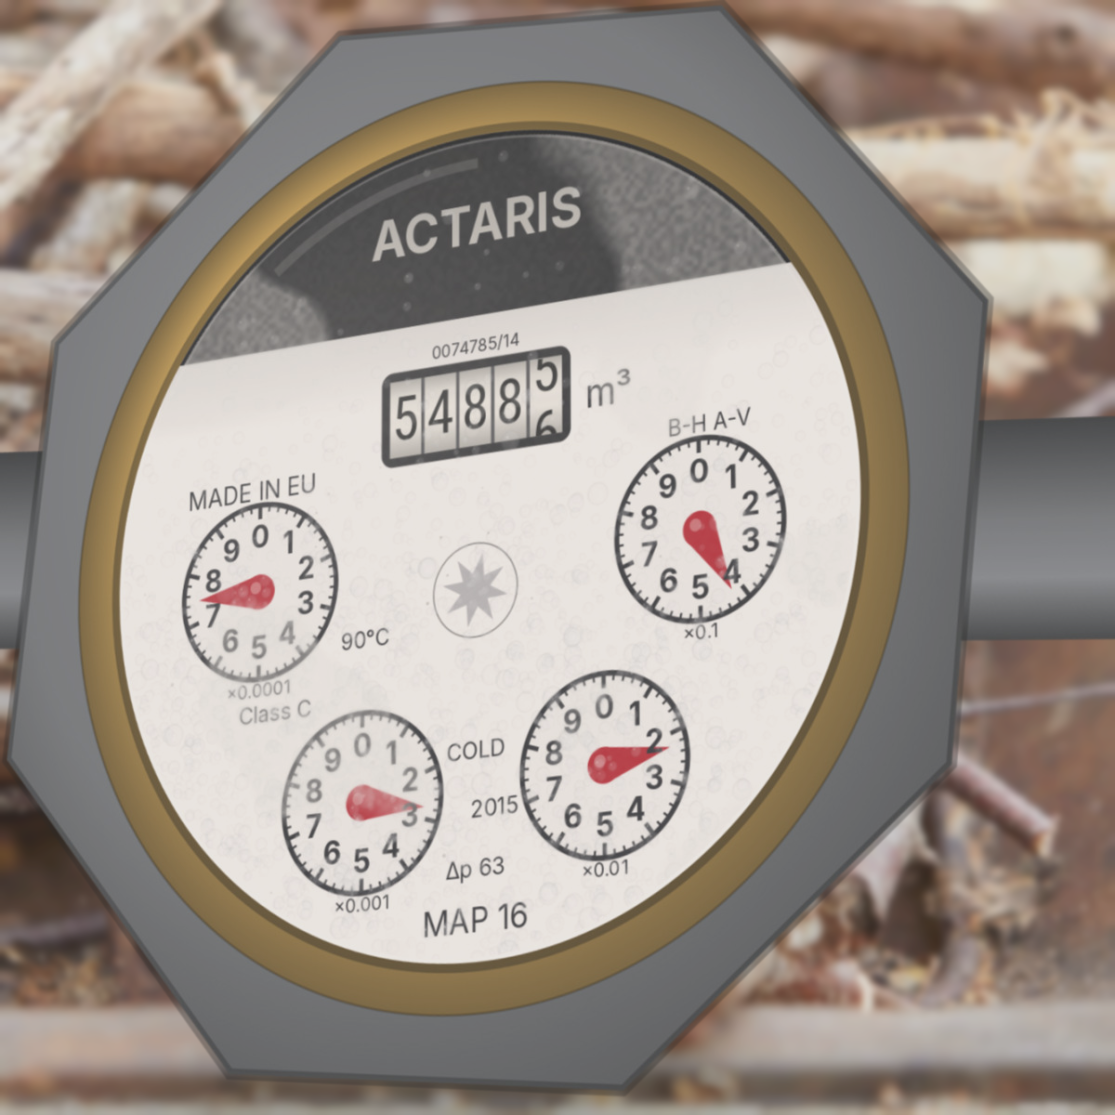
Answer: value=54885.4227 unit=m³
